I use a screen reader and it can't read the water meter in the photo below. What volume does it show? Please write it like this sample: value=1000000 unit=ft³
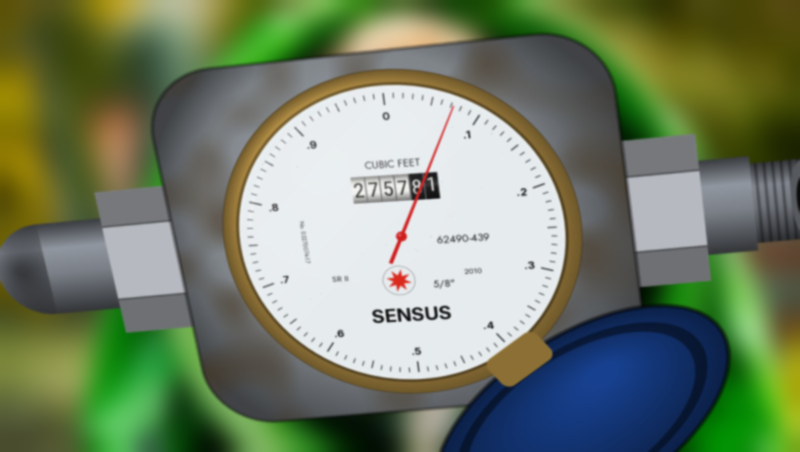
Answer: value=275781.07 unit=ft³
